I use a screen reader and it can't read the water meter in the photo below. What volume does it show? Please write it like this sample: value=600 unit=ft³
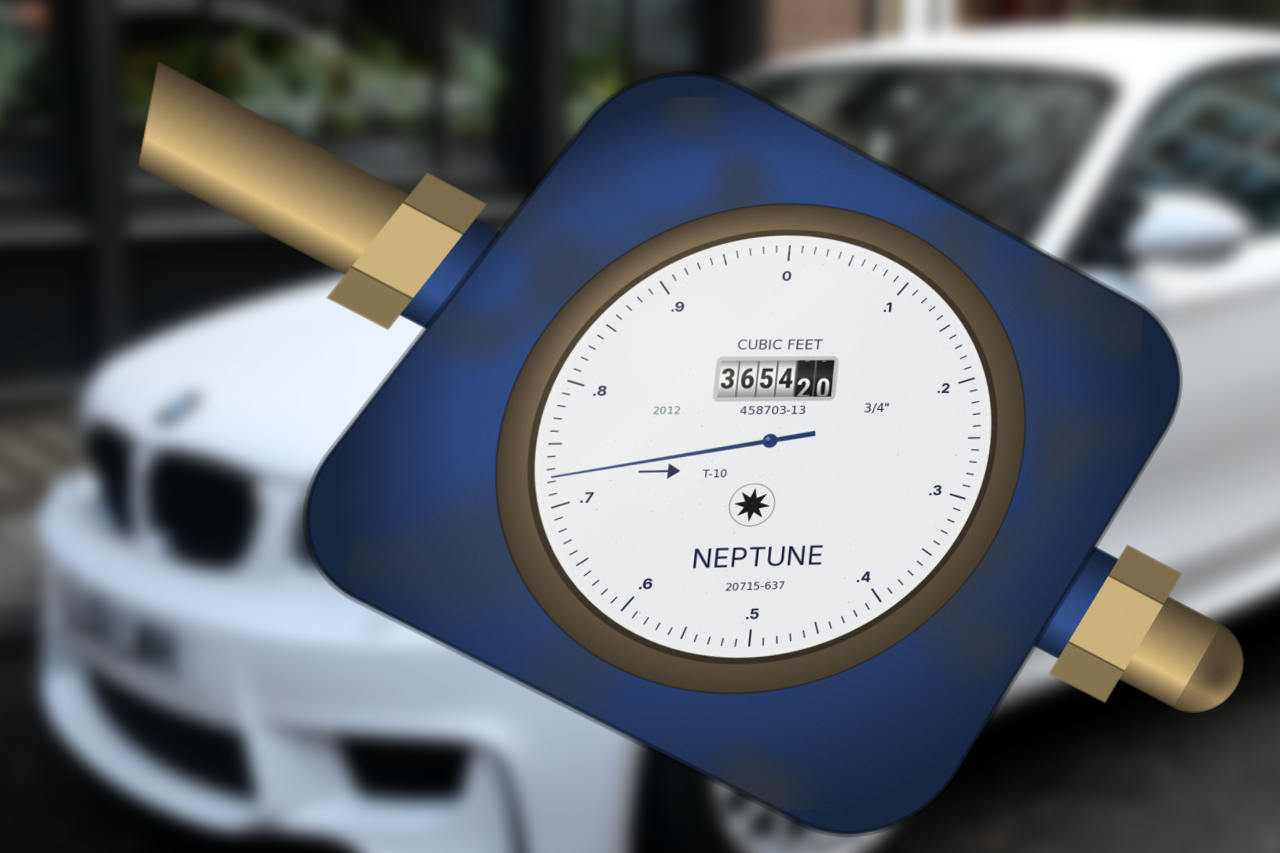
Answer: value=365419.72 unit=ft³
